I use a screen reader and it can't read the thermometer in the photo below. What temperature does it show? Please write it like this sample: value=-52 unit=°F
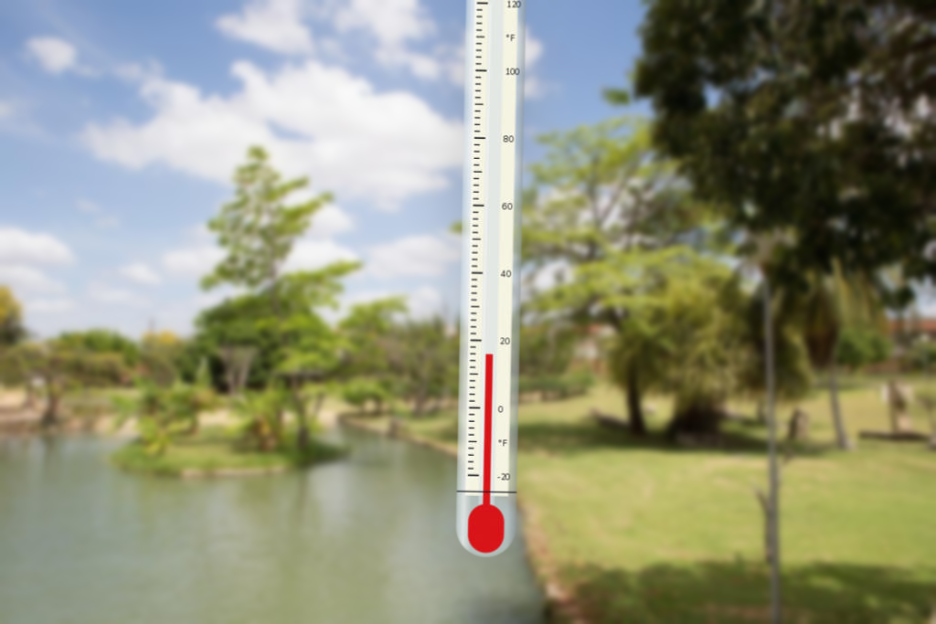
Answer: value=16 unit=°F
